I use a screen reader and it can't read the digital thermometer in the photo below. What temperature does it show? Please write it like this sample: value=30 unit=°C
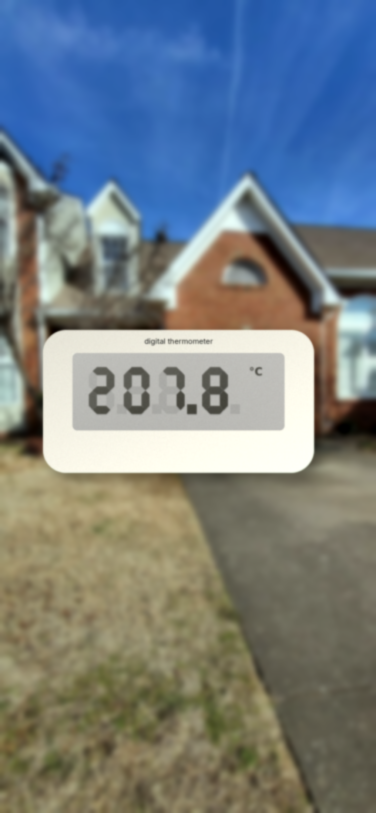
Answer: value=207.8 unit=°C
